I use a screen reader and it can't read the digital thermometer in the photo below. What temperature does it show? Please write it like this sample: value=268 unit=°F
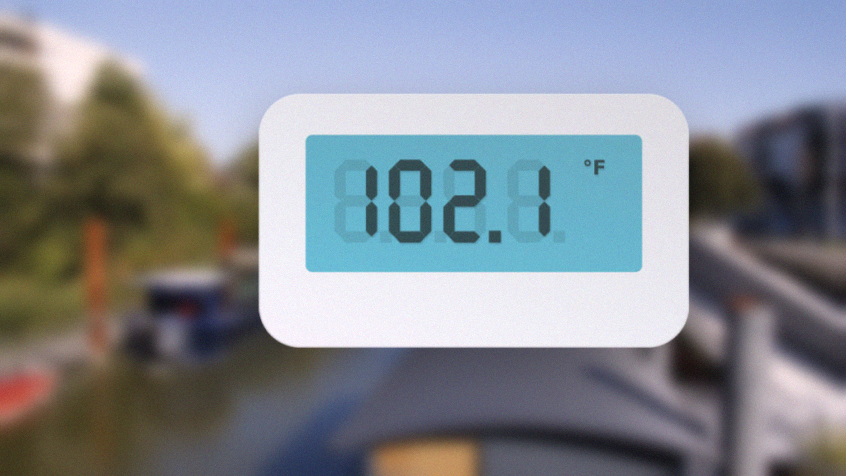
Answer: value=102.1 unit=°F
